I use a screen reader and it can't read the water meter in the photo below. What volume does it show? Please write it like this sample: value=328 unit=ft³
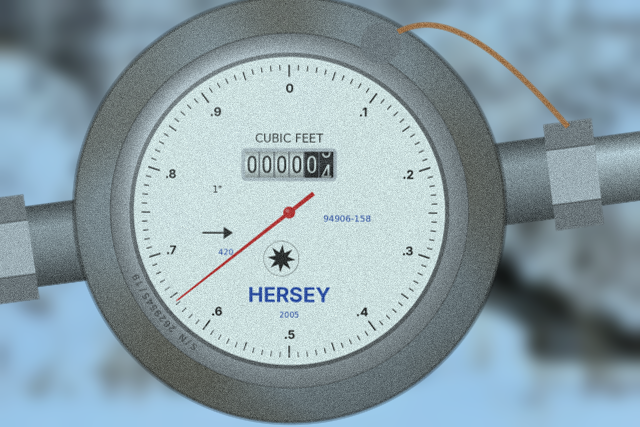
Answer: value=3.64 unit=ft³
